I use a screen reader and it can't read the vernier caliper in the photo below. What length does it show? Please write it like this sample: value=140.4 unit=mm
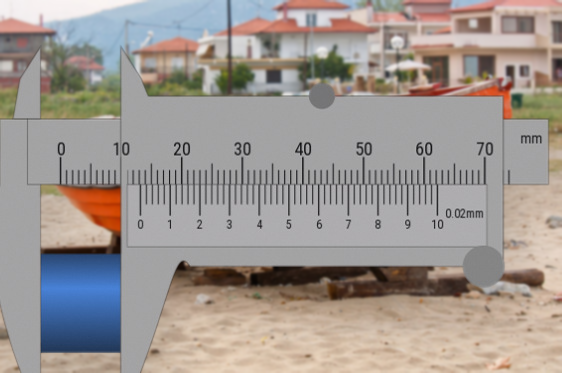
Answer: value=13.2 unit=mm
